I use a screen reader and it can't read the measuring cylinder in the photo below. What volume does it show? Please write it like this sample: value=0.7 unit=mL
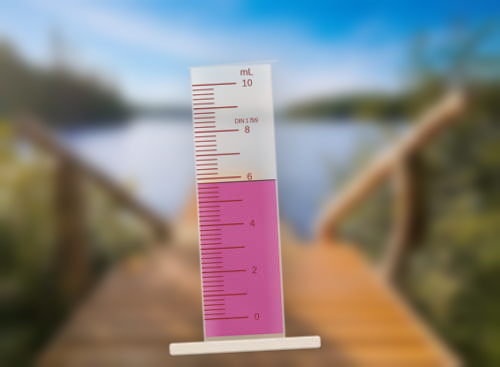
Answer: value=5.8 unit=mL
